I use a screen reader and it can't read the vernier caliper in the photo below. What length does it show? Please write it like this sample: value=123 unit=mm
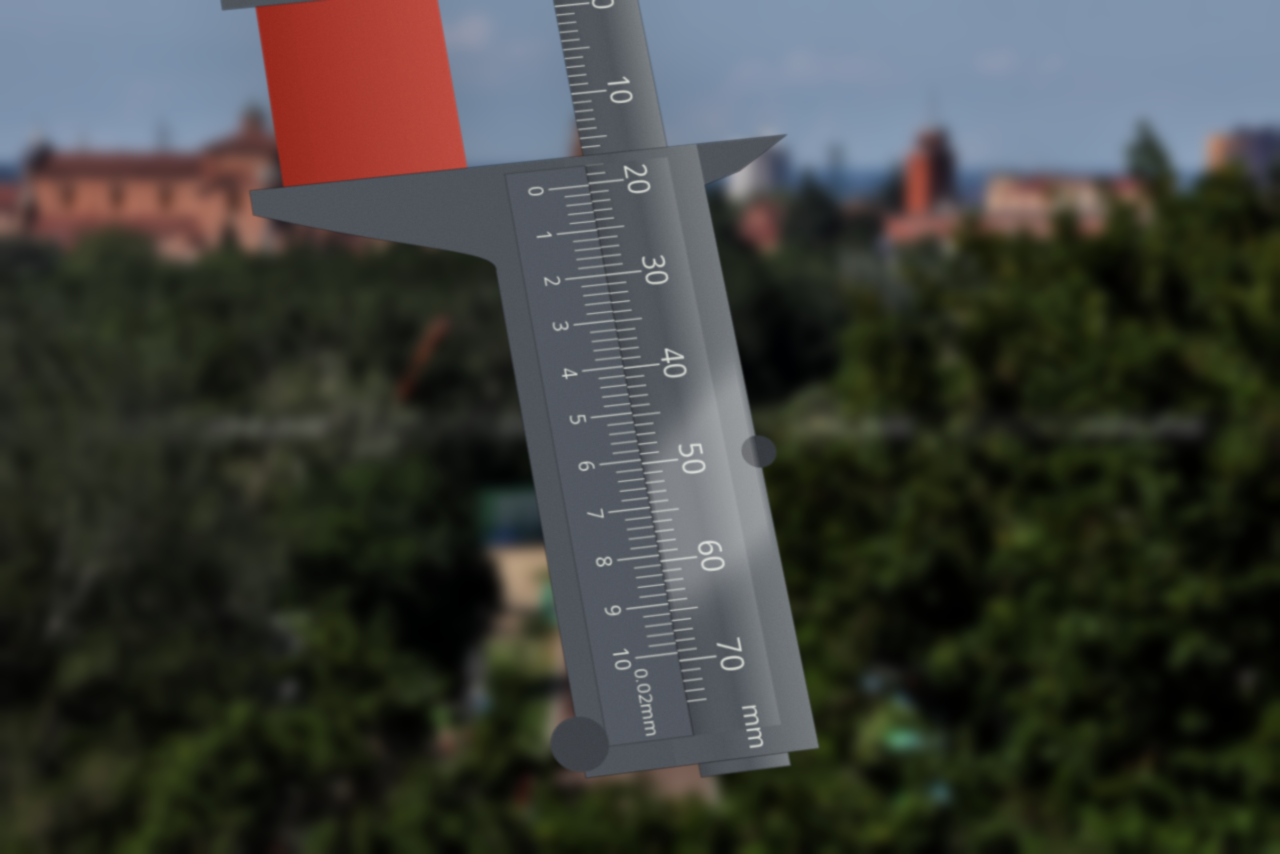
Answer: value=20.2 unit=mm
